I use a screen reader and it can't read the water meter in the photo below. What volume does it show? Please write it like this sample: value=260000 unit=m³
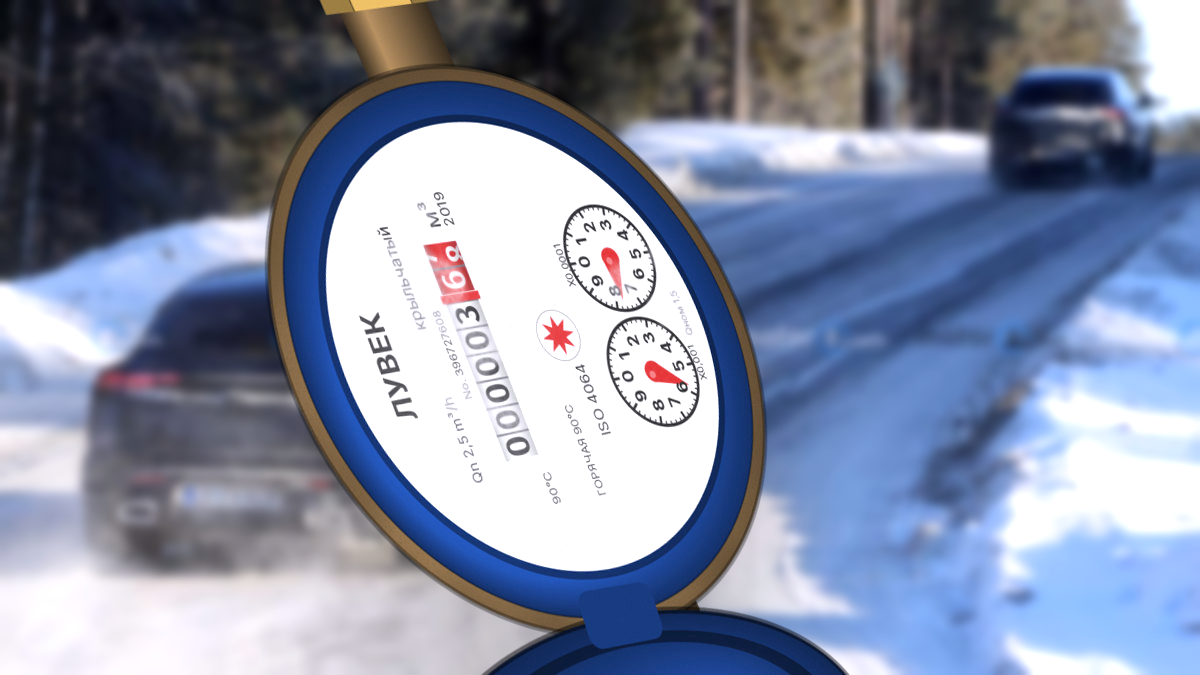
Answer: value=3.6757 unit=m³
